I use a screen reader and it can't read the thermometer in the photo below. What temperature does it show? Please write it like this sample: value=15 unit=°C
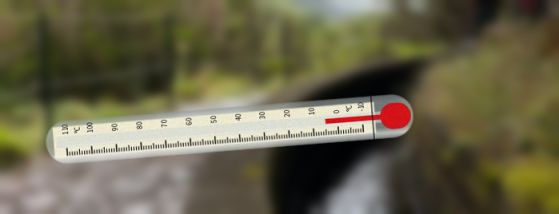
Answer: value=5 unit=°C
